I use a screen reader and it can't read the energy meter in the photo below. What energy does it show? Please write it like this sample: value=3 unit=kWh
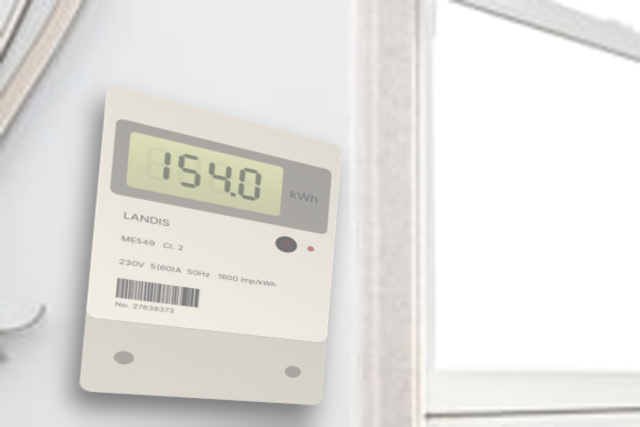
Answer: value=154.0 unit=kWh
